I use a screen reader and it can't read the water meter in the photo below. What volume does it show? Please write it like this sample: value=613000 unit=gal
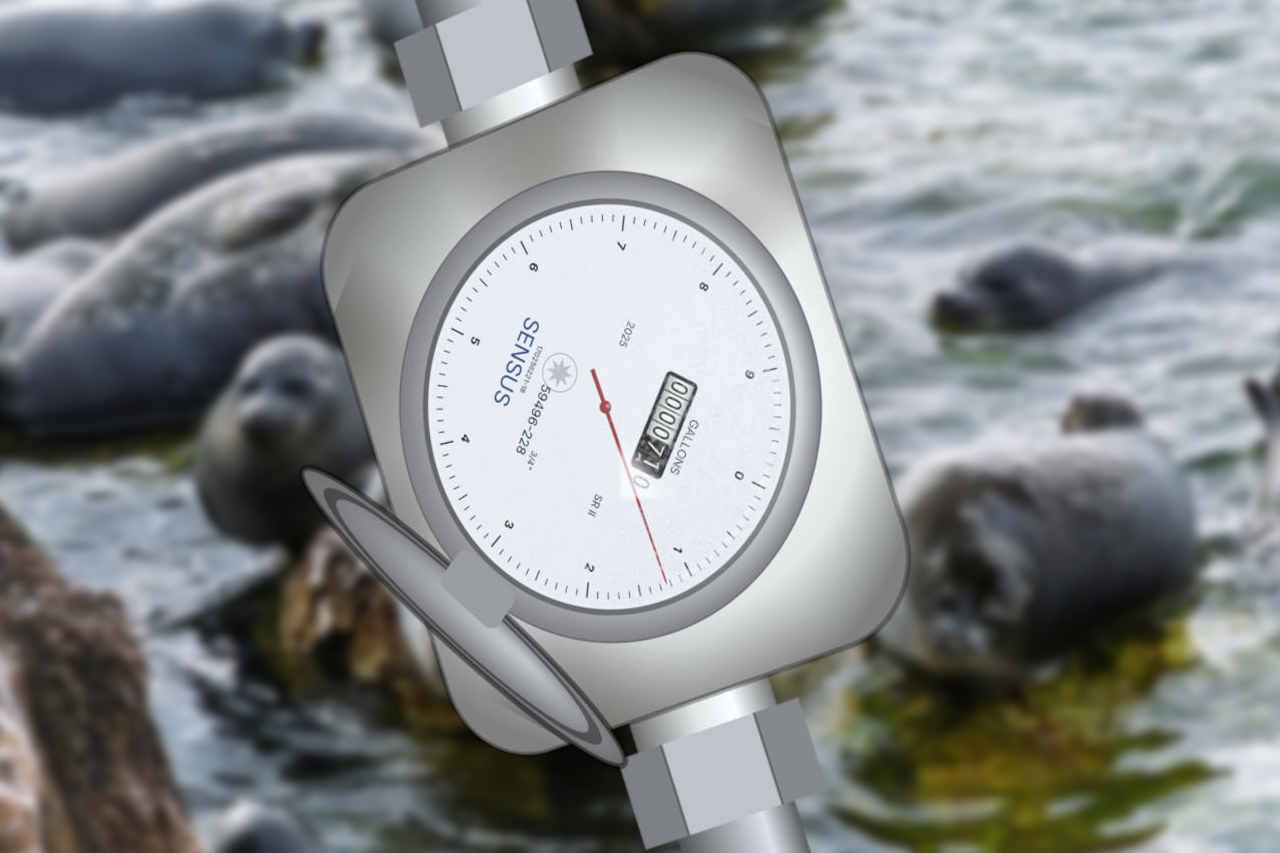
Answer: value=711.2 unit=gal
